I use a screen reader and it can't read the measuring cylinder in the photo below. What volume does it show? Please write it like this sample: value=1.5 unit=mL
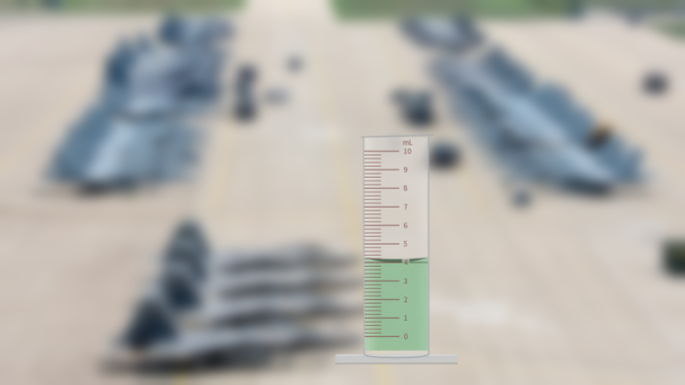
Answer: value=4 unit=mL
